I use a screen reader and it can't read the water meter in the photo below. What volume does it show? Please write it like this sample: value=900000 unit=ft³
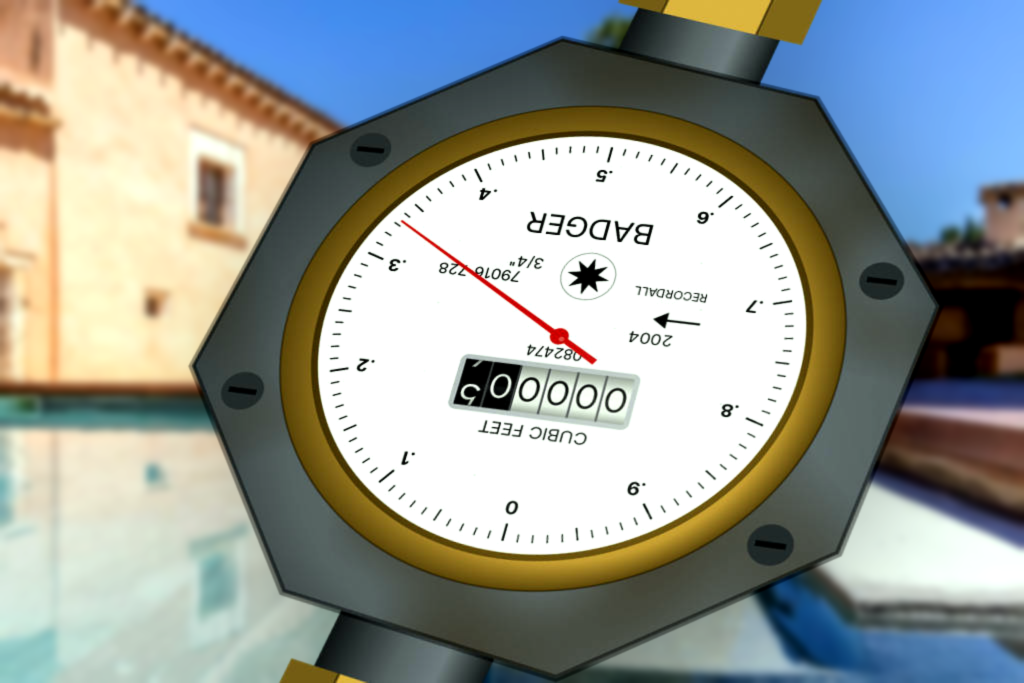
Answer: value=5.33 unit=ft³
